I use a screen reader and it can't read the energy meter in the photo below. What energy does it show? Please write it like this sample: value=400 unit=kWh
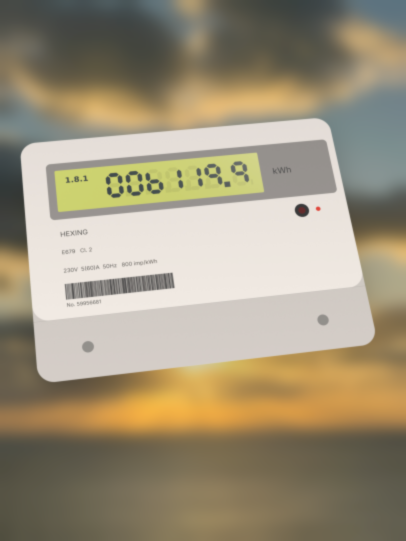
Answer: value=6119.9 unit=kWh
